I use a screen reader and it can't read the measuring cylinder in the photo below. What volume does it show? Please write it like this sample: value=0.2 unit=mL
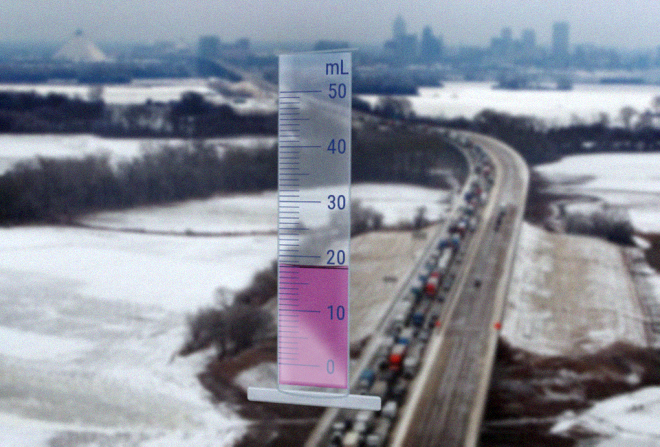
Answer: value=18 unit=mL
